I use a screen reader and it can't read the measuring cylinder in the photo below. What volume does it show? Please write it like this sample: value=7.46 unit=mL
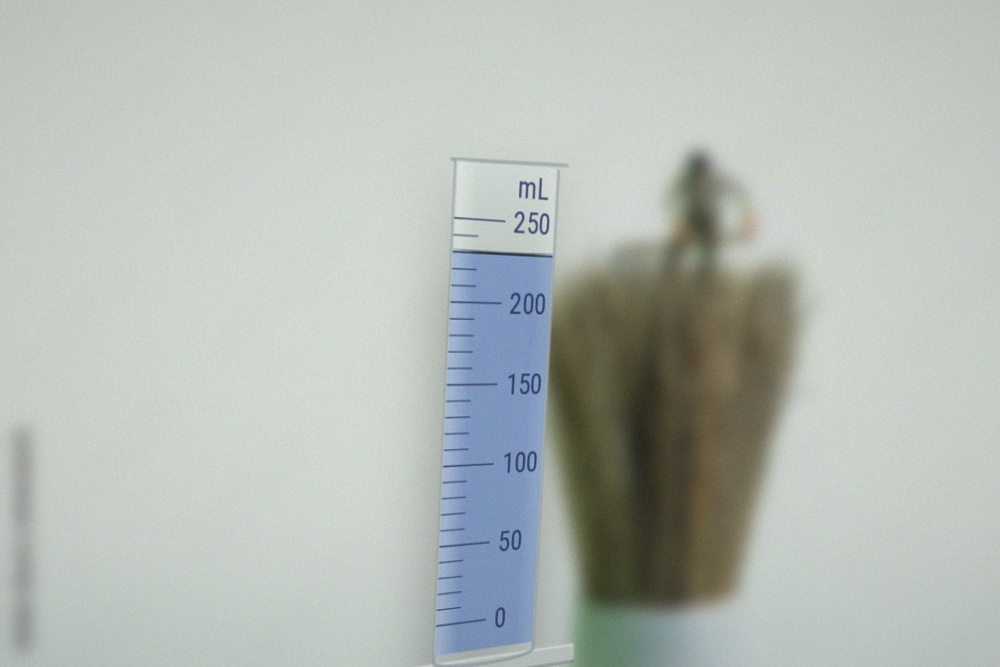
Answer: value=230 unit=mL
